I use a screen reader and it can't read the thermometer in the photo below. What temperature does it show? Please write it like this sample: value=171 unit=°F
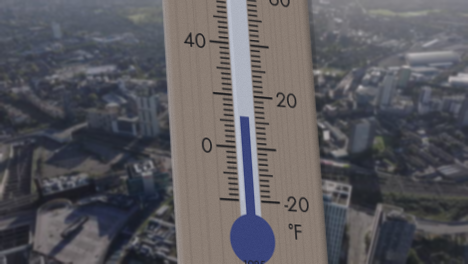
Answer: value=12 unit=°F
